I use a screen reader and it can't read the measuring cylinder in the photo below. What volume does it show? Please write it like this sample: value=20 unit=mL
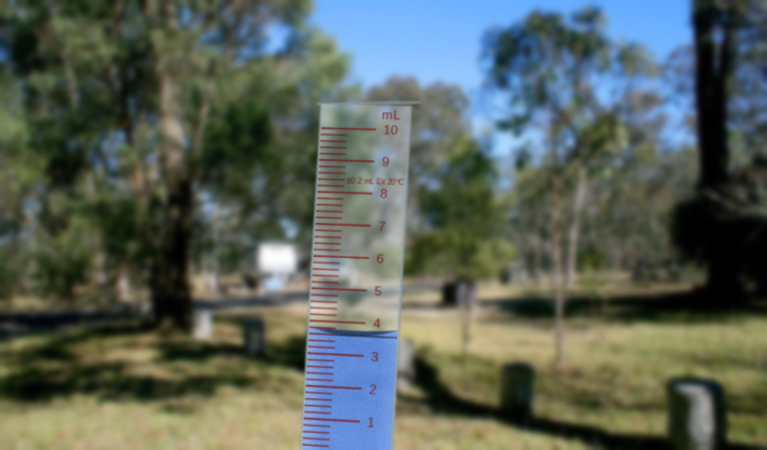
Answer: value=3.6 unit=mL
